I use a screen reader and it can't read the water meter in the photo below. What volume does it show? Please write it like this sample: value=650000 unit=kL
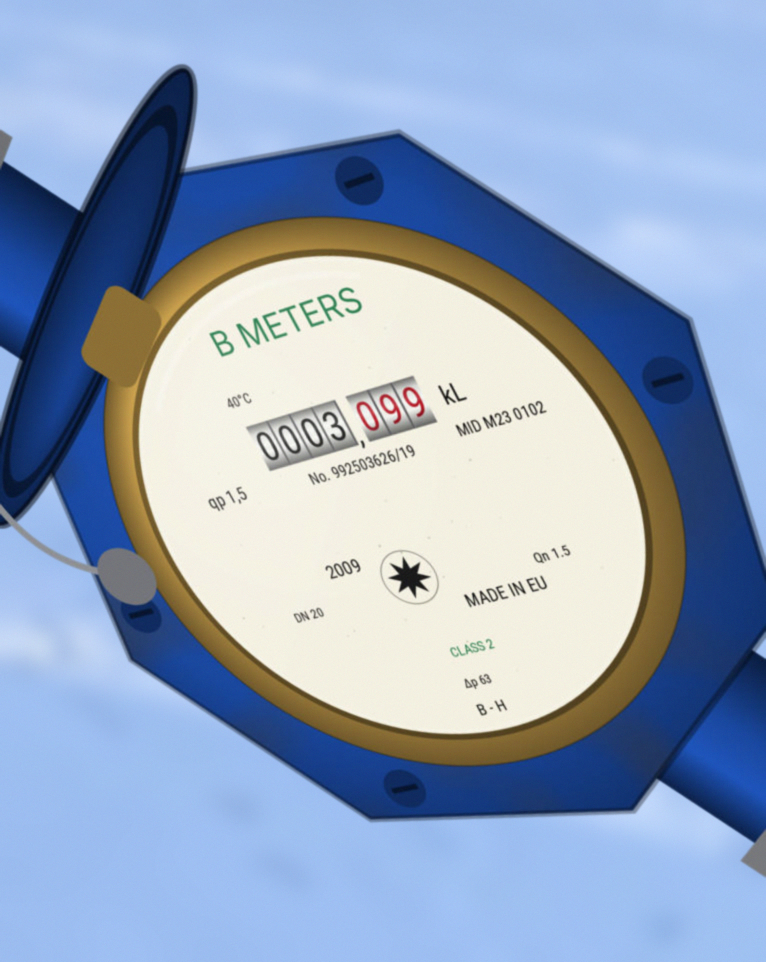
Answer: value=3.099 unit=kL
